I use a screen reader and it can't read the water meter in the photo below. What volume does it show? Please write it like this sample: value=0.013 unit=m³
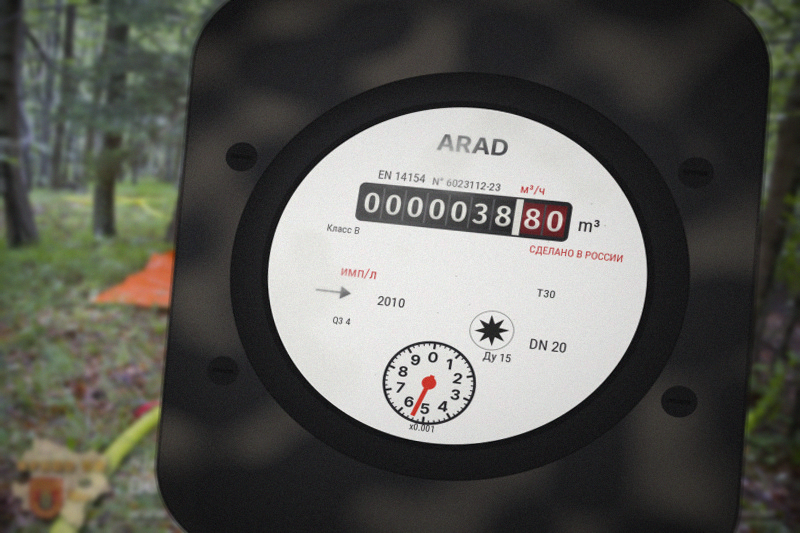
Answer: value=38.805 unit=m³
